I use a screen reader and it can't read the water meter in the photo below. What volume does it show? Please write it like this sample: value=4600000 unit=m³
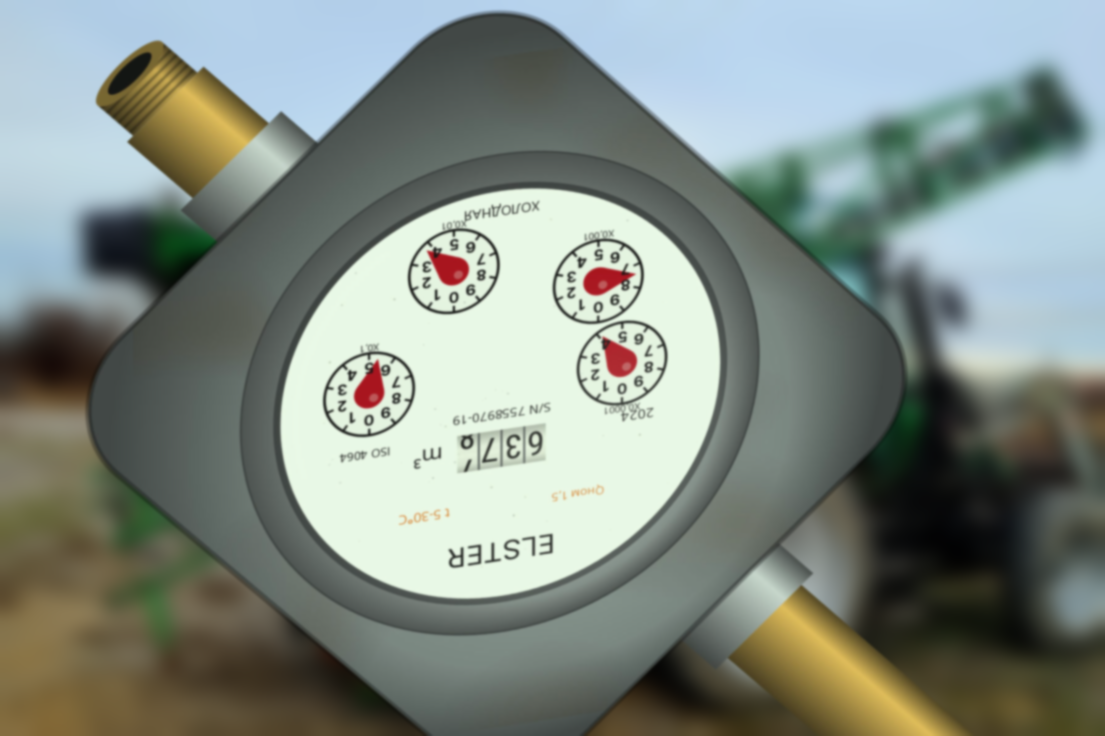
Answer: value=6377.5374 unit=m³
